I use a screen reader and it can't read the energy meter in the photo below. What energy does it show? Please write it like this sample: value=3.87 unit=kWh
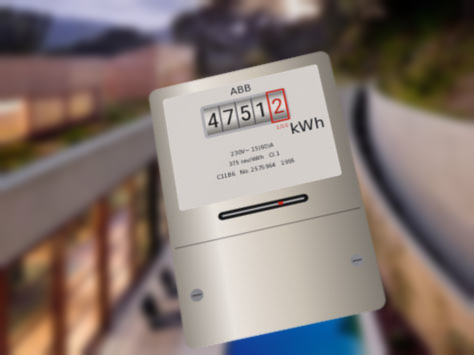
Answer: value=4751.2 unit=kWh
